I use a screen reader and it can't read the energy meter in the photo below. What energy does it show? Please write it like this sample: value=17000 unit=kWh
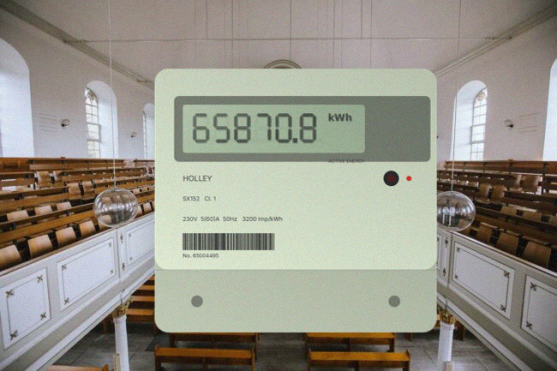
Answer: value=65870.8 unit=kWh
